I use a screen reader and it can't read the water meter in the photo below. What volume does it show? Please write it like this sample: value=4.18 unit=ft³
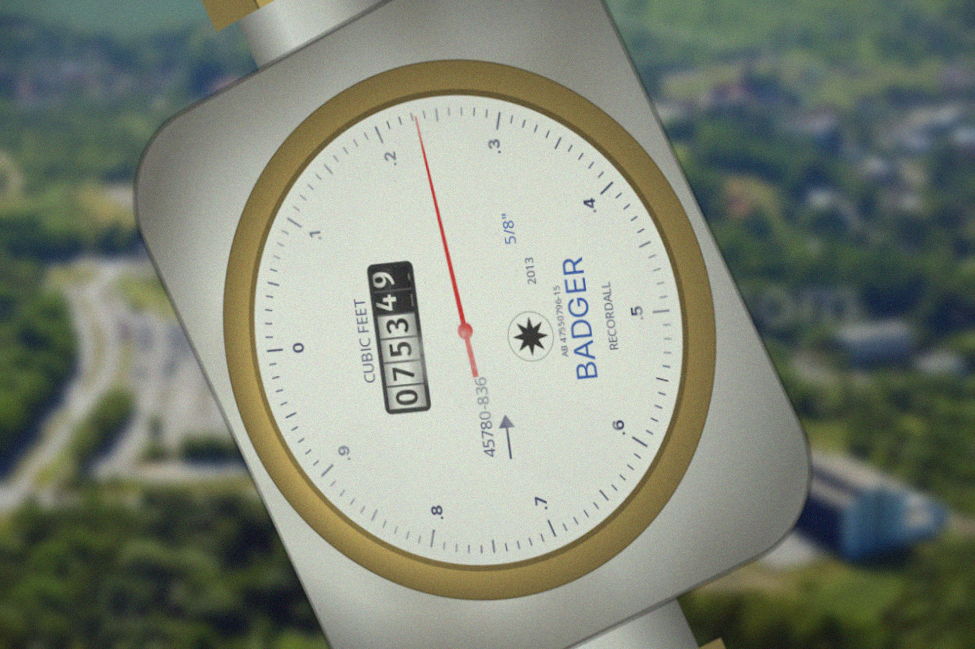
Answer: value=75349.23 unit=ft³
